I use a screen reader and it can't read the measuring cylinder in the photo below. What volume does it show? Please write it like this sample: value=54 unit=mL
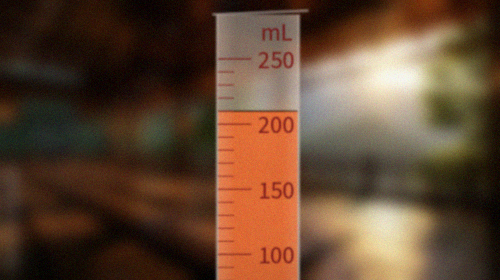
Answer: value=210 unit=mL
